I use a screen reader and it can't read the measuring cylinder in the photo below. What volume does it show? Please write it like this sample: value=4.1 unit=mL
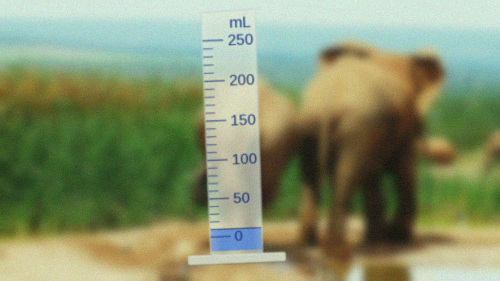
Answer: value=10 unit=mL
